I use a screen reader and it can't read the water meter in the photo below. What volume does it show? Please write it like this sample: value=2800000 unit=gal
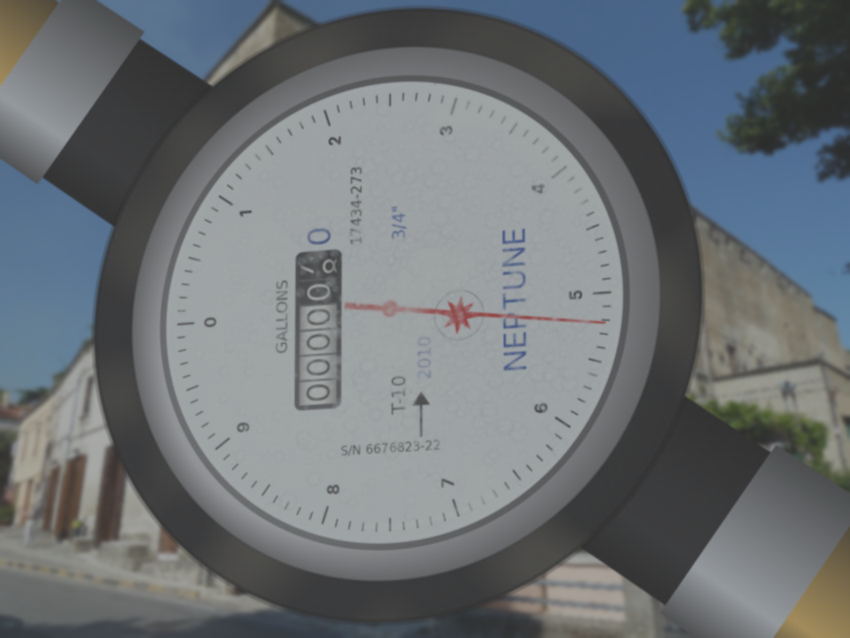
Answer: value=75.2 unit=gal
